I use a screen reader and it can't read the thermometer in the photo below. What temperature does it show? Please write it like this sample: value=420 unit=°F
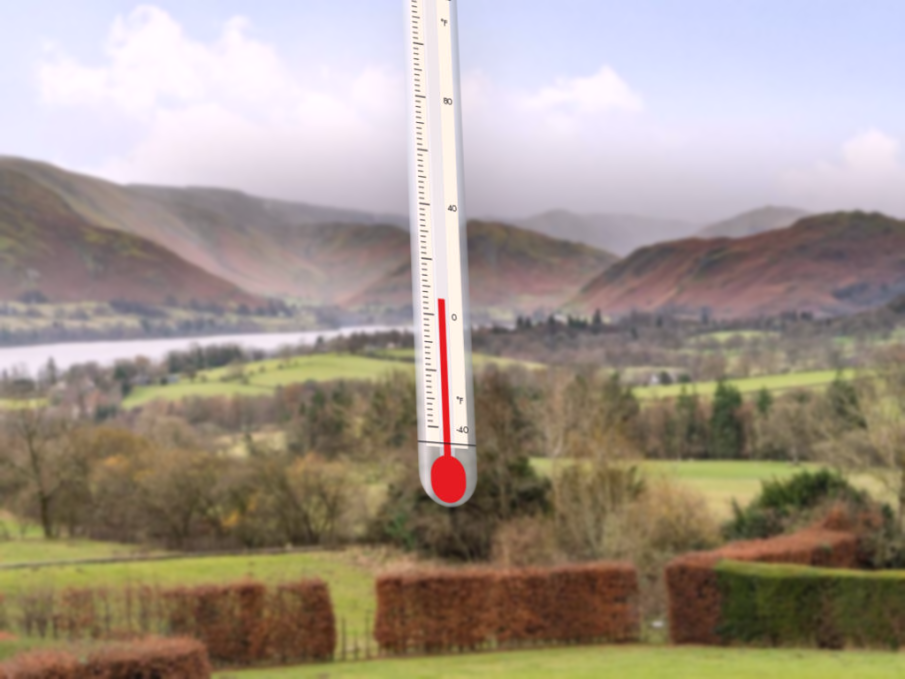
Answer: value=6 unit=°F
